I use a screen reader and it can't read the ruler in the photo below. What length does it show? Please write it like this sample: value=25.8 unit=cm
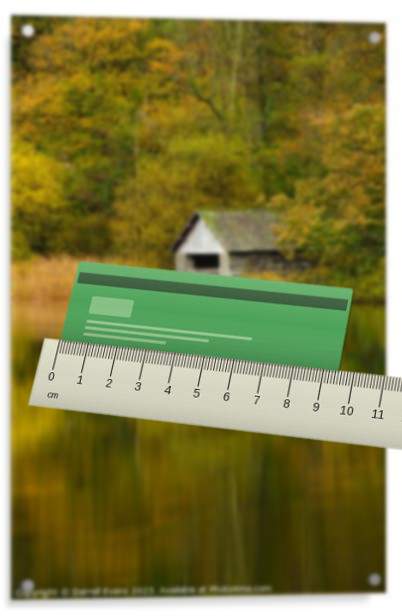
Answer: value=9.5 unit=cm
